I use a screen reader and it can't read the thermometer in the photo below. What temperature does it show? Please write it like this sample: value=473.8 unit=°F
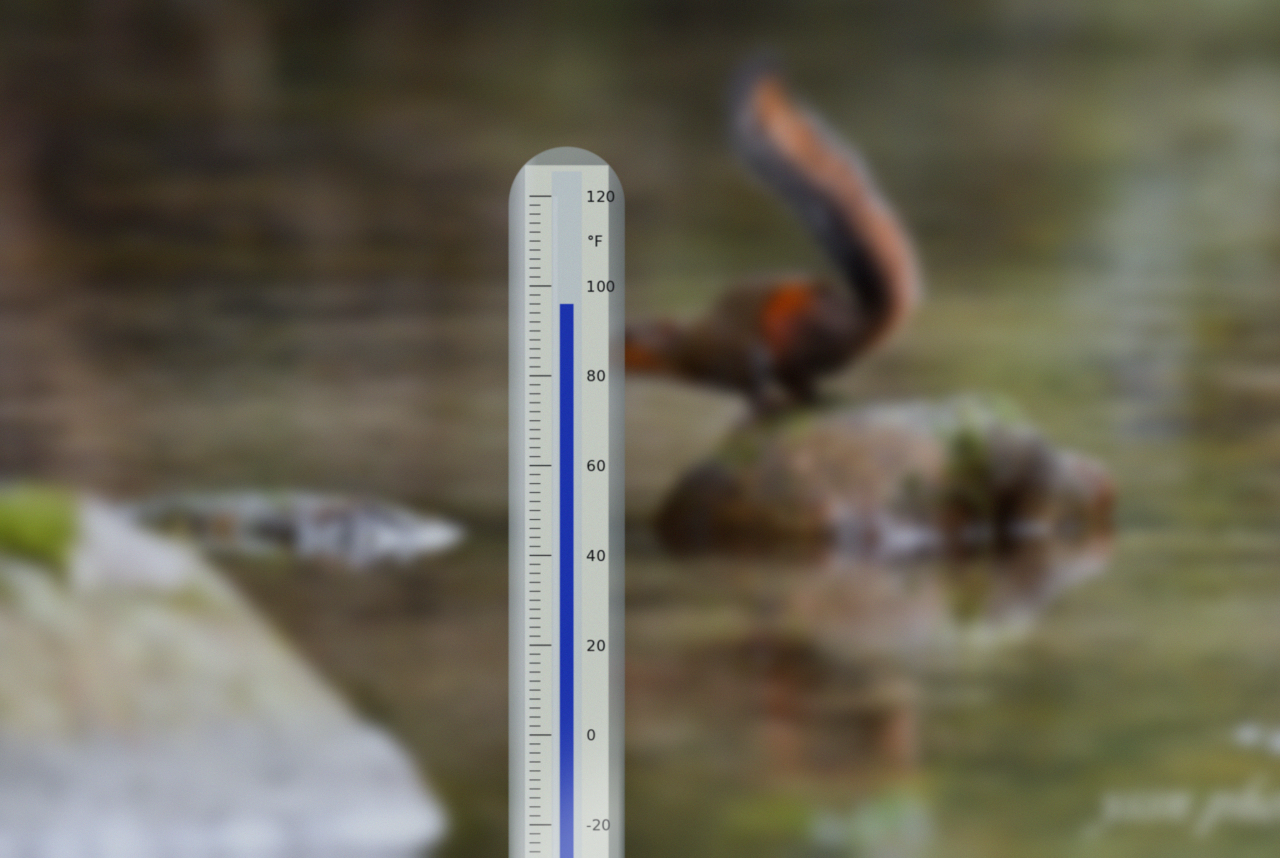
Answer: value=96 unit=°F
